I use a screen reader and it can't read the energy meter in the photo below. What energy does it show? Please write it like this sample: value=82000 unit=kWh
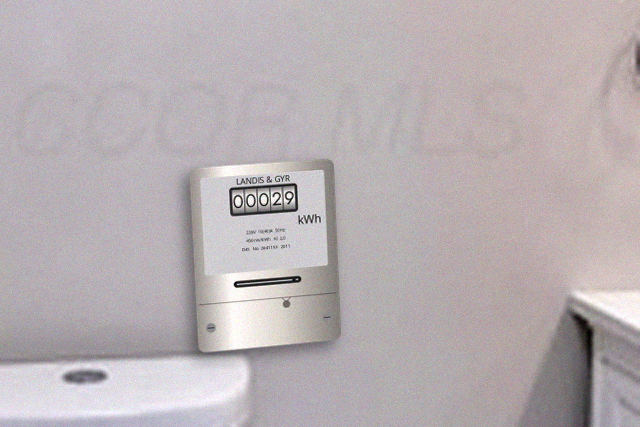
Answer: value=29 unit=kWh
